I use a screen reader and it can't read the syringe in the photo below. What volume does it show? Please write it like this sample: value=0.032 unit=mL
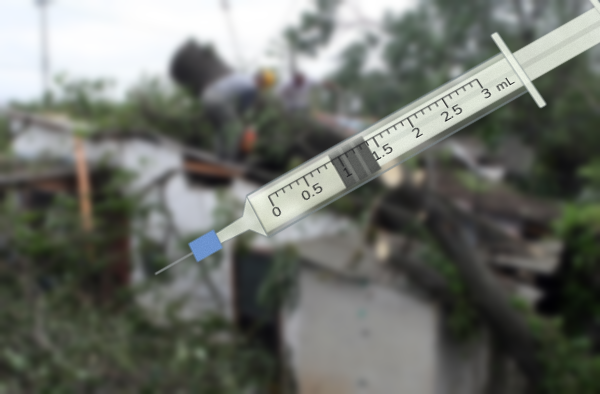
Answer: value=0.9 unit=mL
